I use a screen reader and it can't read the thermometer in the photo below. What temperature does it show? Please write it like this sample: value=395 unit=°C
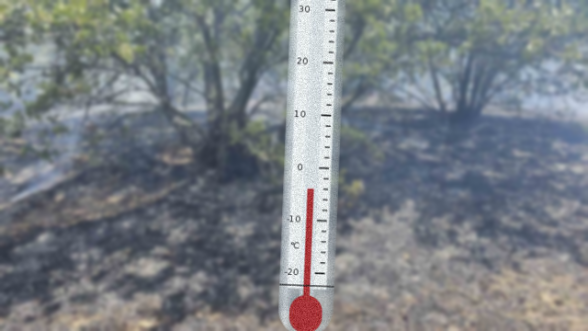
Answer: value=-4 unit=°C
